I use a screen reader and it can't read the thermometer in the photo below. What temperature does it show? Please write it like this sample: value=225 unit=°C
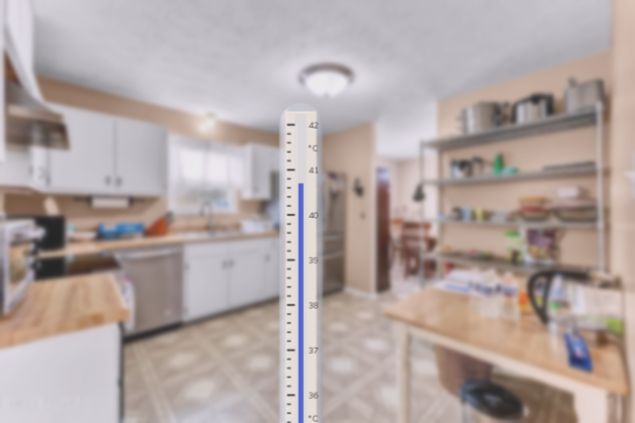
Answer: value=40.7 unit=°C
